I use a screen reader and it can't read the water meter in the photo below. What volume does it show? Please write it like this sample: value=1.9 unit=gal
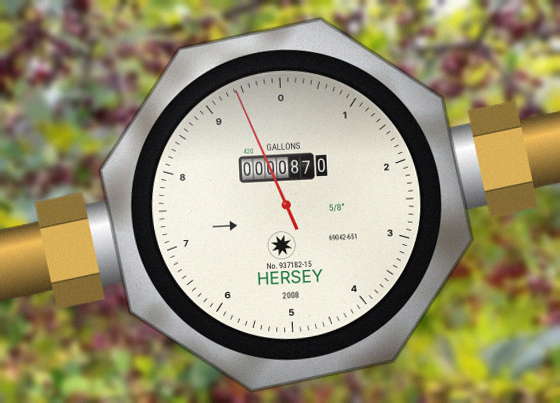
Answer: value=869.4 unit=gal
